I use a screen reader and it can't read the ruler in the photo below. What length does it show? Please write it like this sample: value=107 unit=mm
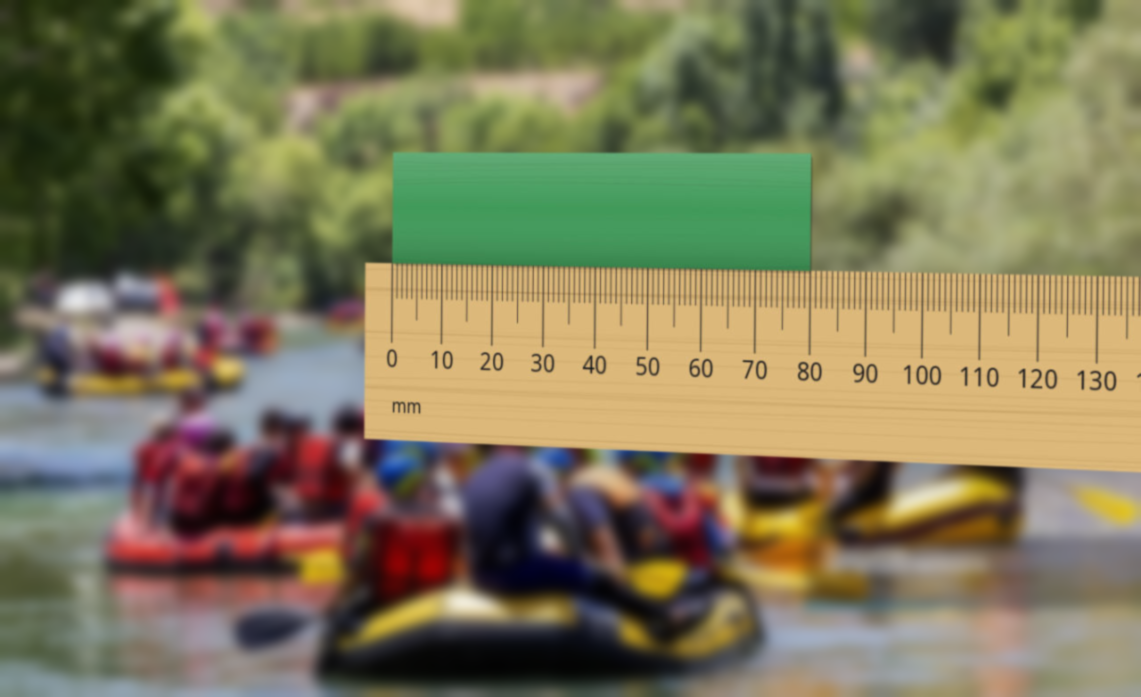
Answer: value=80 unit=mm
